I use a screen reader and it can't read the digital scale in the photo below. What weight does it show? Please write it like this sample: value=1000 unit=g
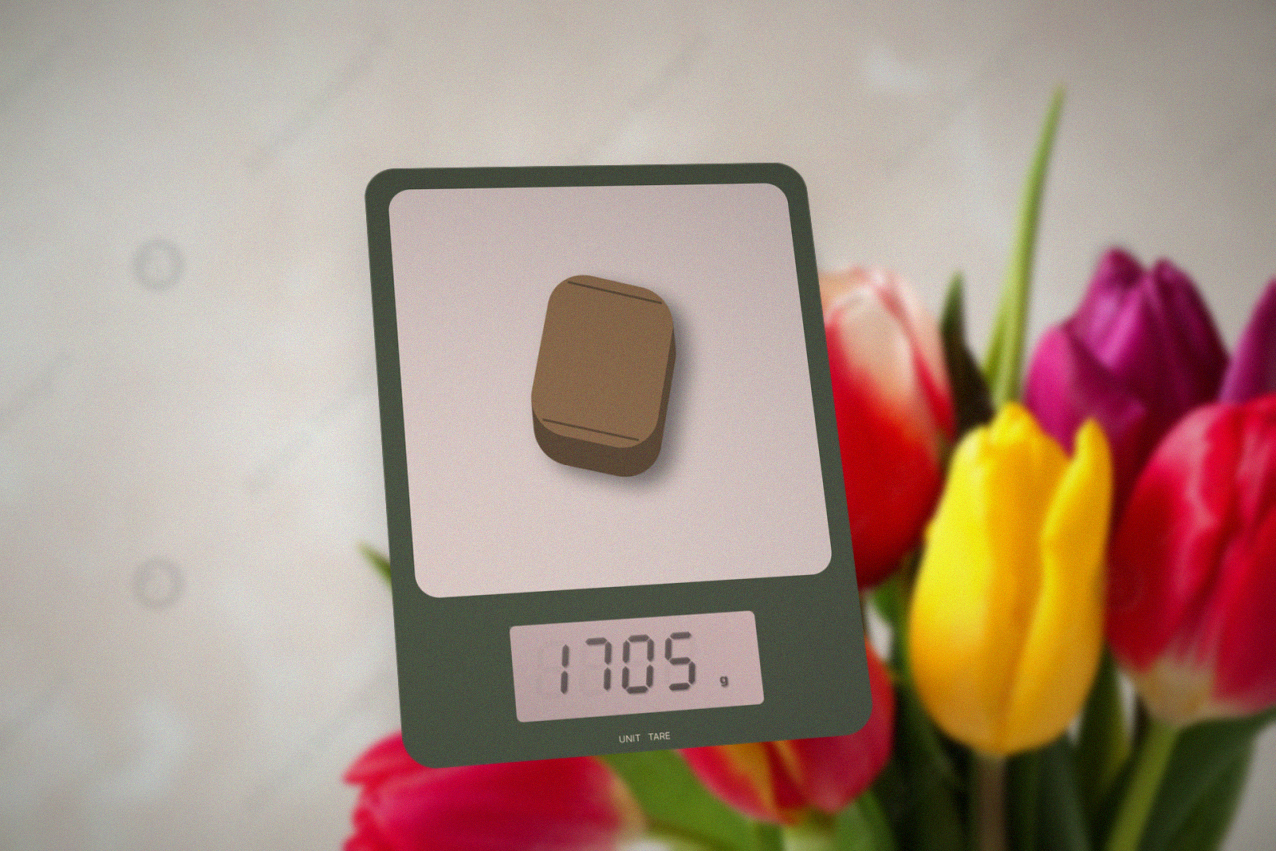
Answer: value=1705 unit=g
